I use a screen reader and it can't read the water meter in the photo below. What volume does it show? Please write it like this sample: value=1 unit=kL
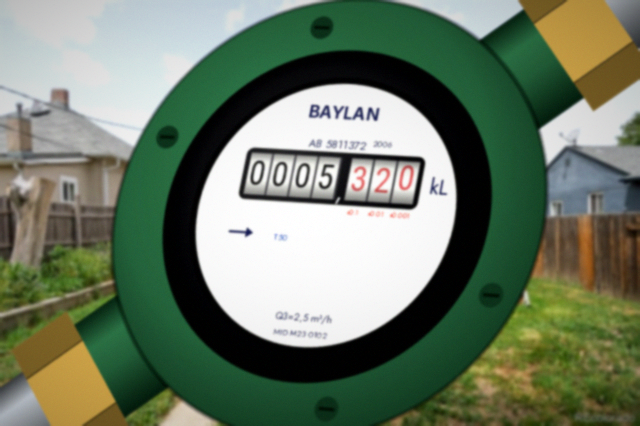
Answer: value=5.320 unit=kL
